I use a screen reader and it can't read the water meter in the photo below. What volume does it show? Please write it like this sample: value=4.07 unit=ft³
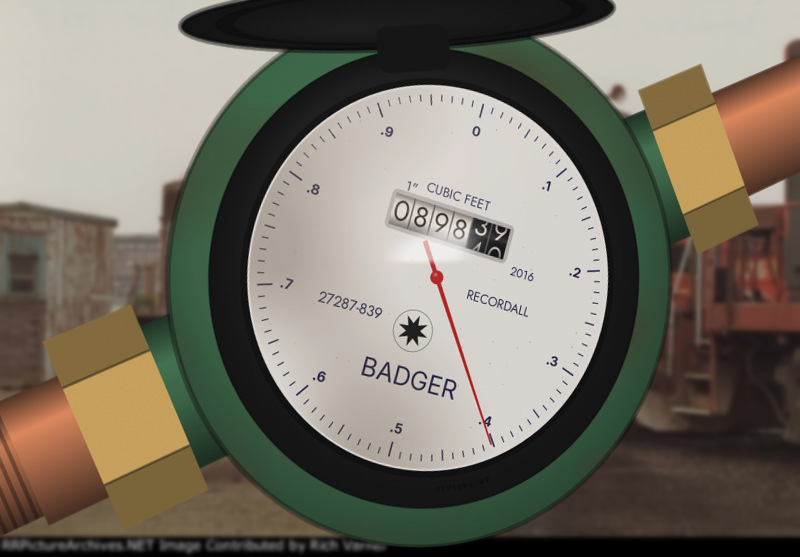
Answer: value=89839.40 unit=ft³
